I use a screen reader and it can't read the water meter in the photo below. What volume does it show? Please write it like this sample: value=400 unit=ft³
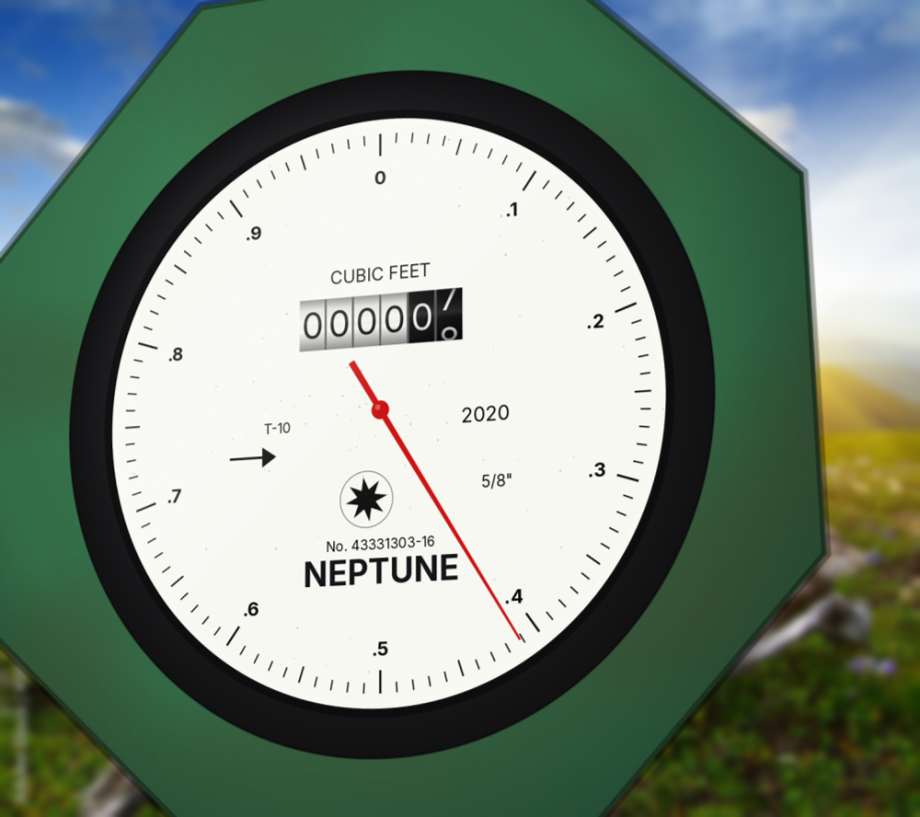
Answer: value=7.41 unit=ft³
